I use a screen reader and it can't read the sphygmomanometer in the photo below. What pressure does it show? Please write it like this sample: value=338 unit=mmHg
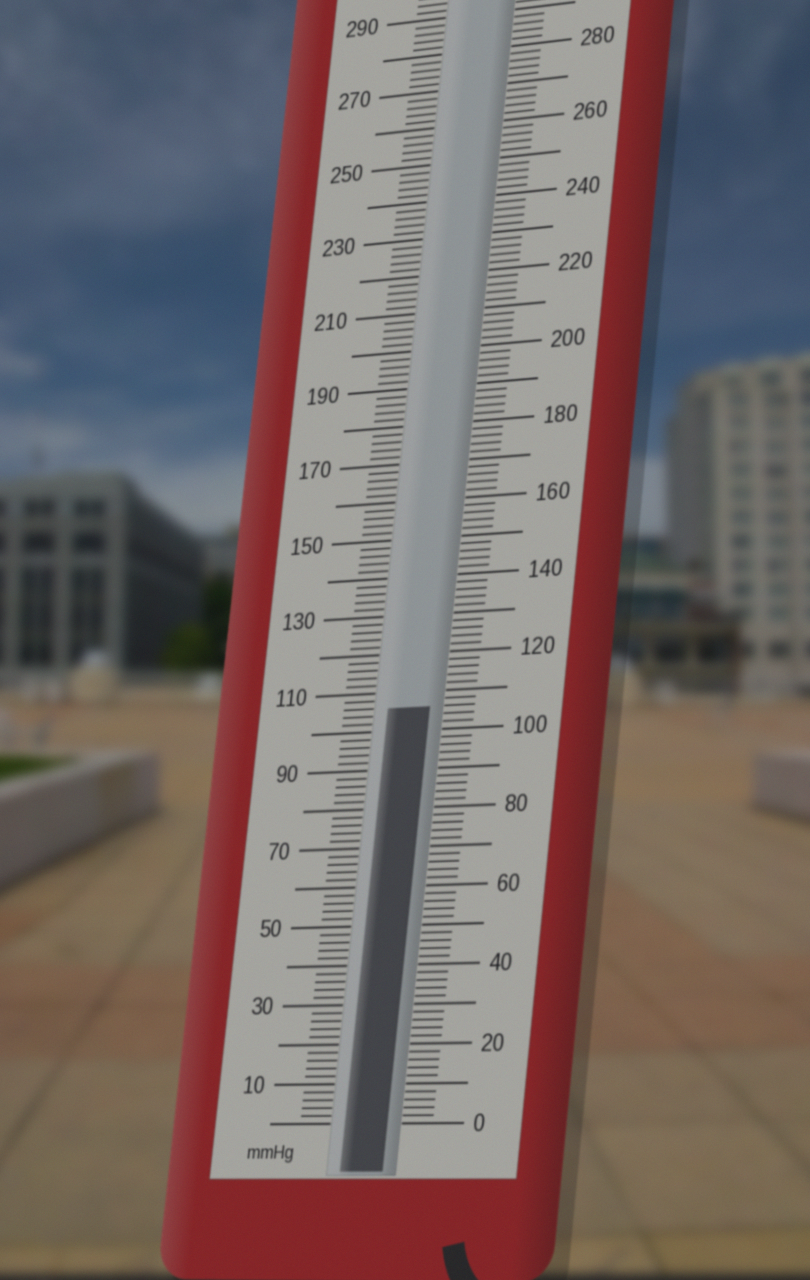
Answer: value=106 unit=mmHg
